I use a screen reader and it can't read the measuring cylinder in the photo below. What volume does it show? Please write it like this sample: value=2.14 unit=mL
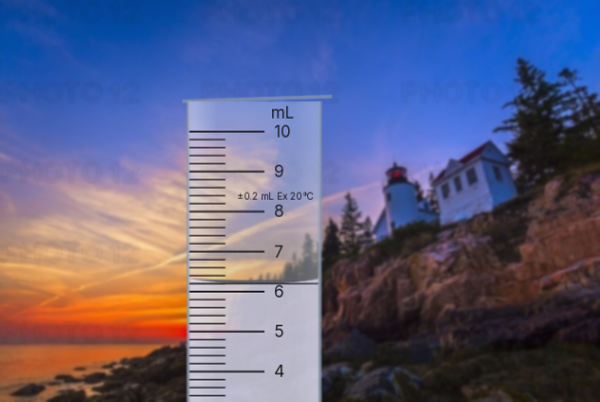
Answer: value=6.2 unit=mL
